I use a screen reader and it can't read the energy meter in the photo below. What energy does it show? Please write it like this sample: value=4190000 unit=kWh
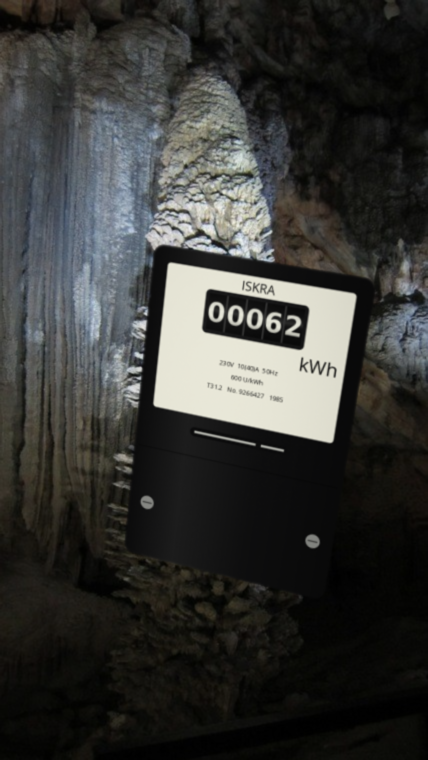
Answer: value=62 unit=kWh
